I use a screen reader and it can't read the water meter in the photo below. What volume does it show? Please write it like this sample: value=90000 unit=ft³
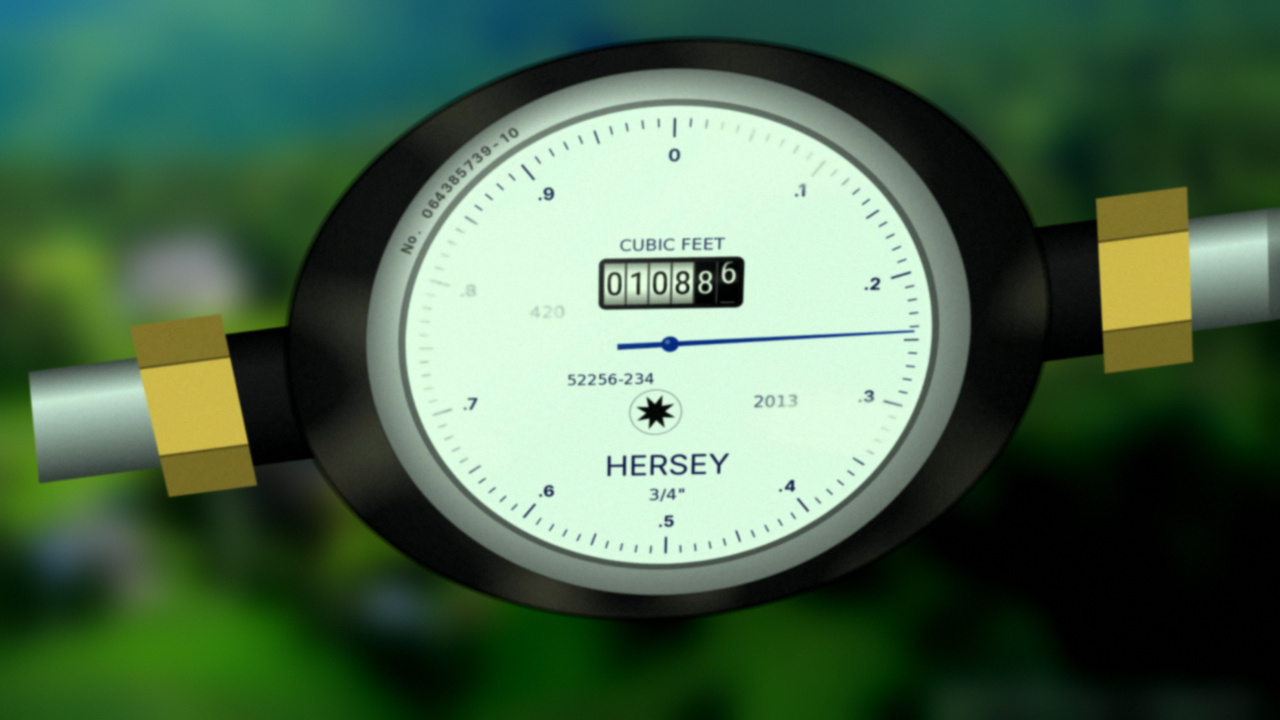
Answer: value=10886.24 unit=ft³
